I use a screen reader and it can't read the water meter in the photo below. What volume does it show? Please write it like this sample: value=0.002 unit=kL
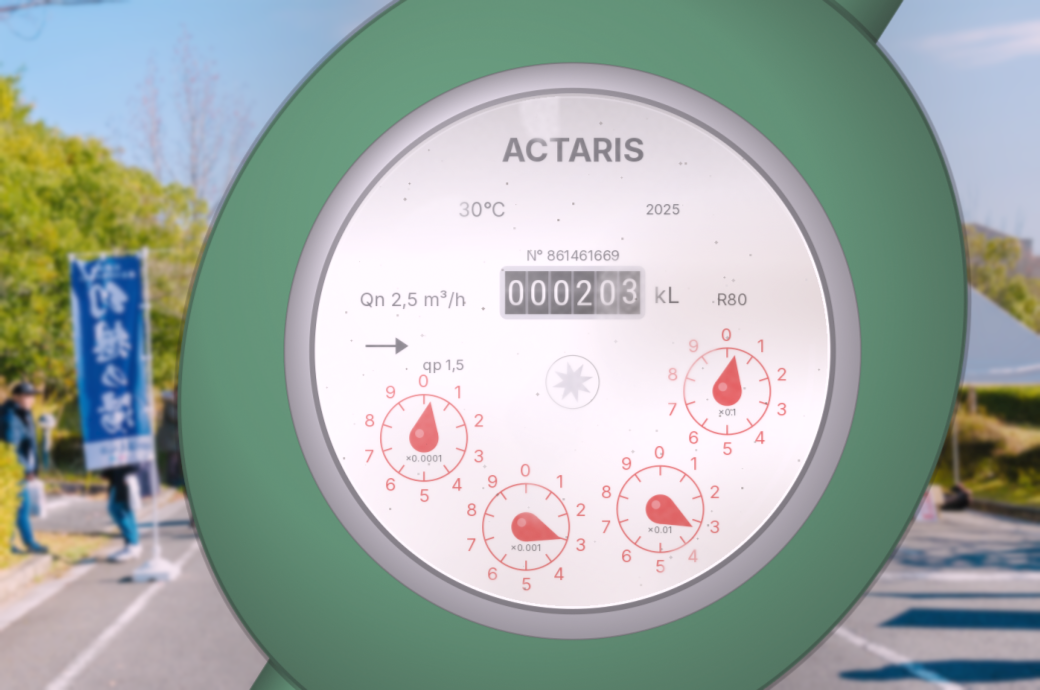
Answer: value=203.0330 unit=kL
